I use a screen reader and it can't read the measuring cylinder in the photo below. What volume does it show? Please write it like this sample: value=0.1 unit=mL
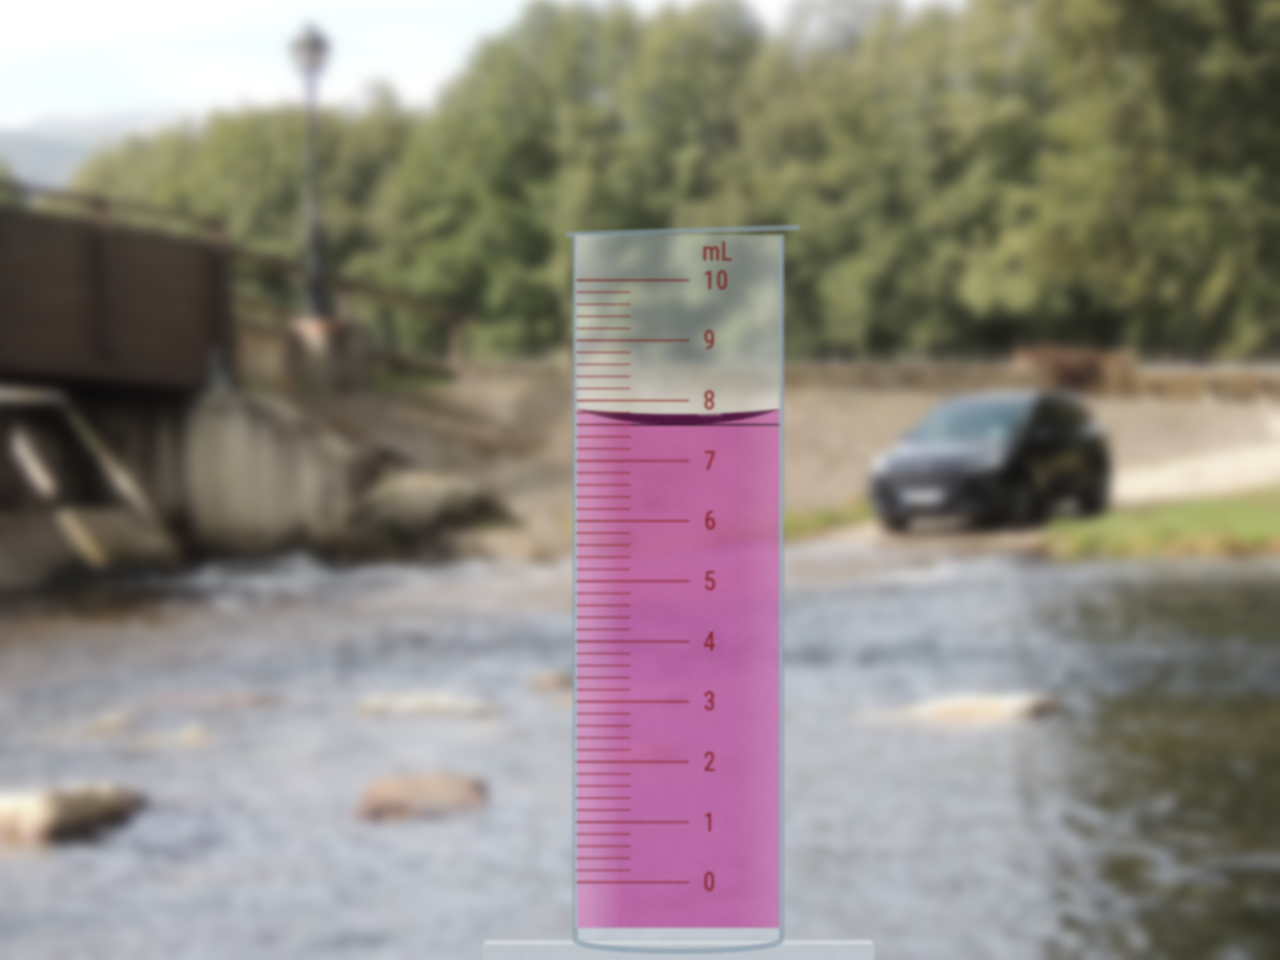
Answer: value=7.6 unit=mL
